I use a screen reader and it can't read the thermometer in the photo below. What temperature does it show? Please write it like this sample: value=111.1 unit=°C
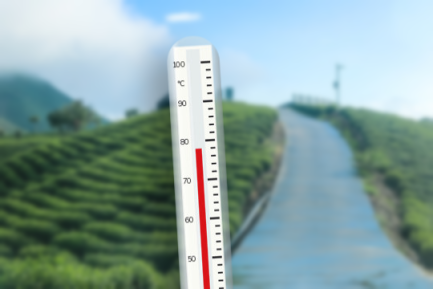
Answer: value=78 unit=°C
